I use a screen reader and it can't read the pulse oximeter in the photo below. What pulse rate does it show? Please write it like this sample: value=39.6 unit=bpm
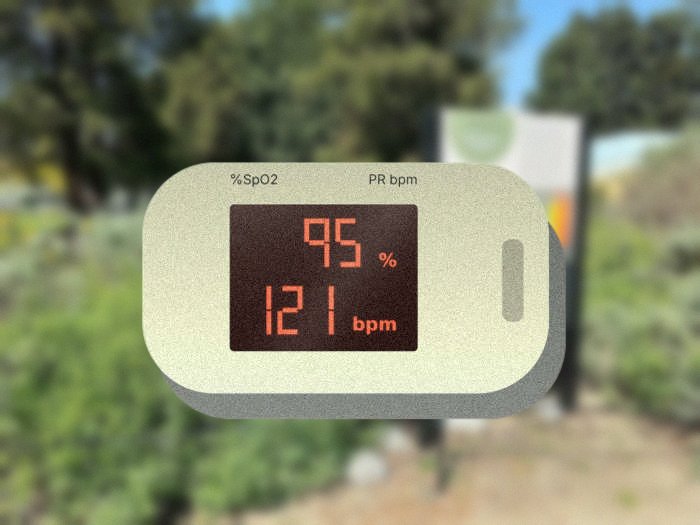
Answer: value=121 unit=bpm
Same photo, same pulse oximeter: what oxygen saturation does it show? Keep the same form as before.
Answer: value=95 unit=%
